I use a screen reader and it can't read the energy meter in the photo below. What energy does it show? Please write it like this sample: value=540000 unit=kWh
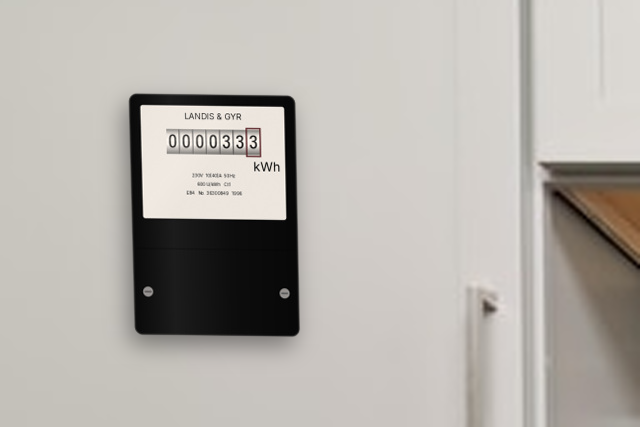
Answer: value=33.3 unit=kWh
